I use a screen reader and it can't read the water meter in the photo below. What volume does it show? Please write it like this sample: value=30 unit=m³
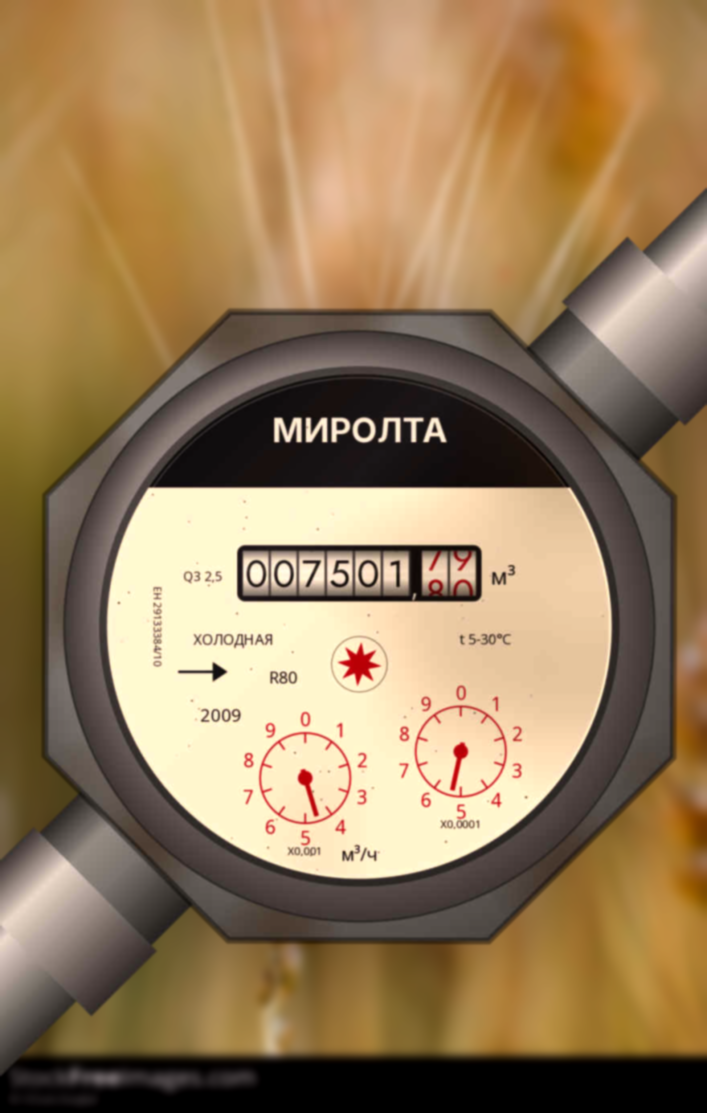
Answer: value=7501.7945 unit=m³
